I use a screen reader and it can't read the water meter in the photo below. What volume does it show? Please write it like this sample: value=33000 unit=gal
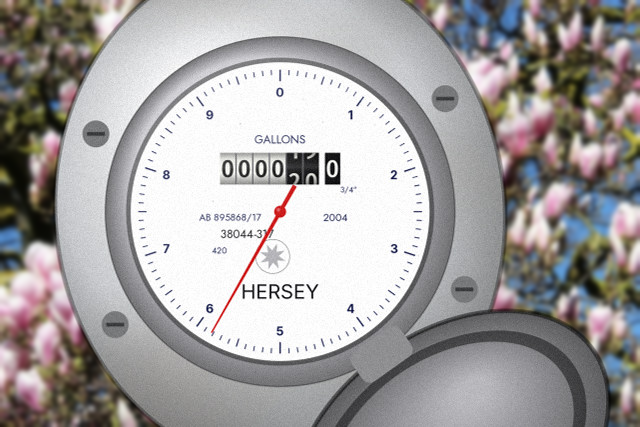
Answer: value=195.8 unit=gal
